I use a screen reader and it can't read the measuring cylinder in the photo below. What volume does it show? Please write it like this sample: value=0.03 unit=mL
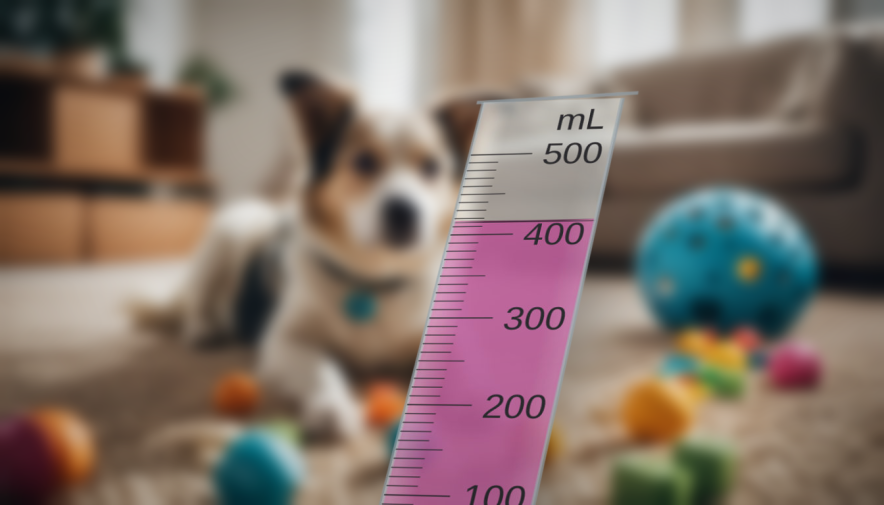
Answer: value=415 unit=mL
